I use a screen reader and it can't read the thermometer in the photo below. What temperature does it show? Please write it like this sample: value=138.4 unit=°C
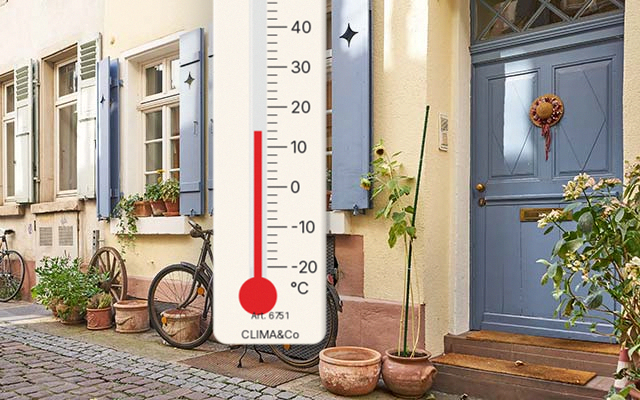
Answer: value=14 unit=°C
